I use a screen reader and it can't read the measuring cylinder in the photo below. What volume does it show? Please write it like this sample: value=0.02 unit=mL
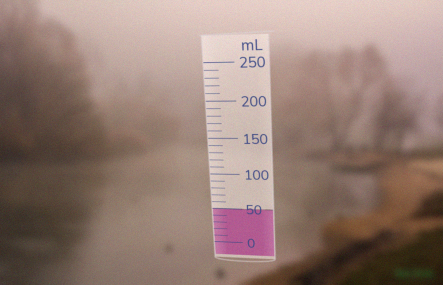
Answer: value=50 unit=mL
